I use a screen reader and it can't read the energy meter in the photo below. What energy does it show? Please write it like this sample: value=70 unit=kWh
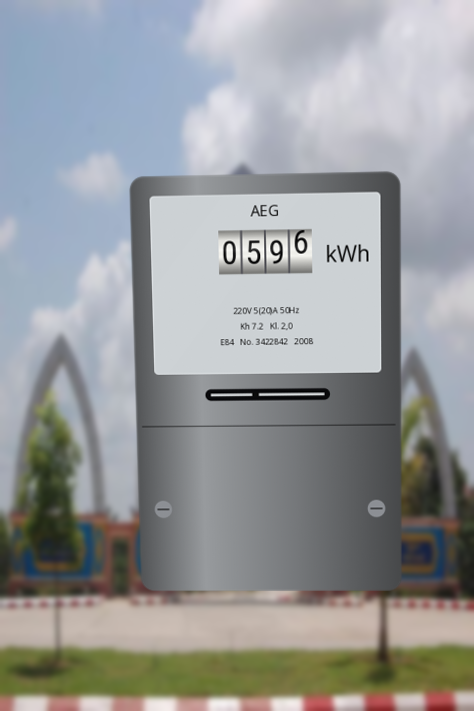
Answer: value=596 unit=kWh
